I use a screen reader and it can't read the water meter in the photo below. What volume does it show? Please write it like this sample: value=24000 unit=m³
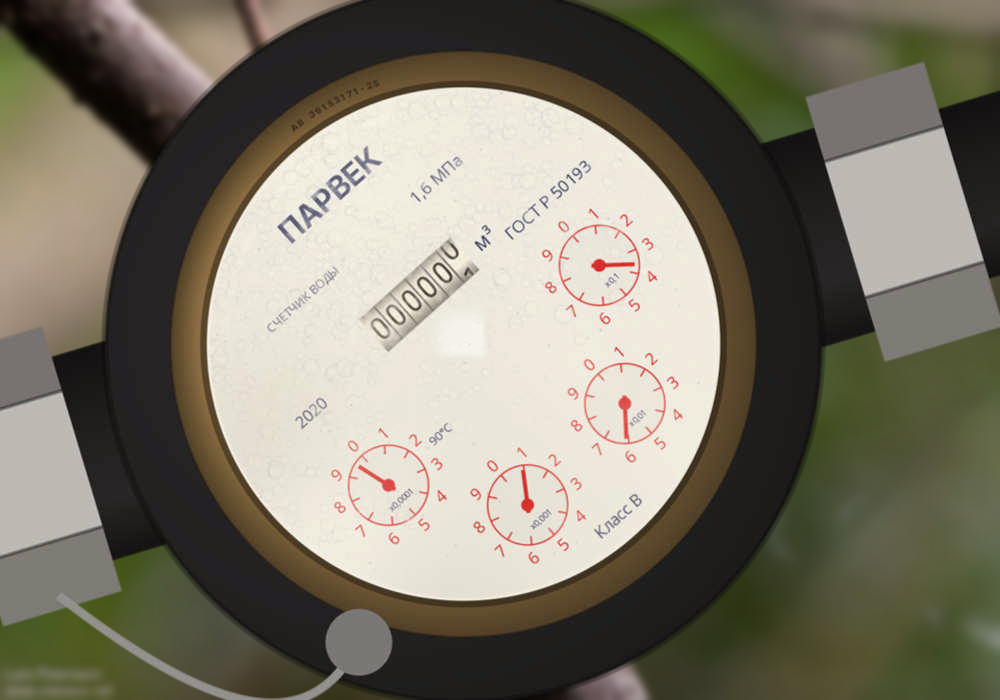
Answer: value=0.3609 unit=m³
